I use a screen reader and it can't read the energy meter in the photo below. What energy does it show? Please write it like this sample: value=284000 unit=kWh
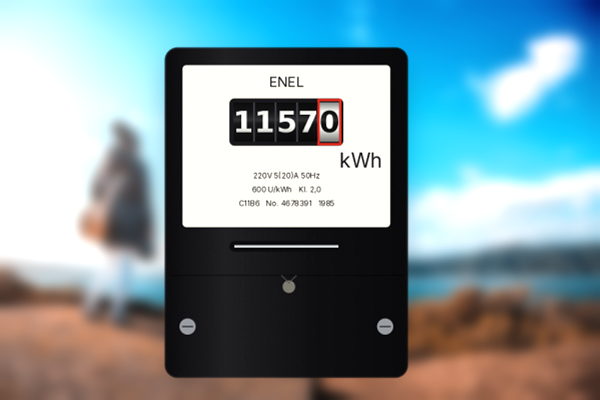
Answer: value=1157.0 unit=kWh
